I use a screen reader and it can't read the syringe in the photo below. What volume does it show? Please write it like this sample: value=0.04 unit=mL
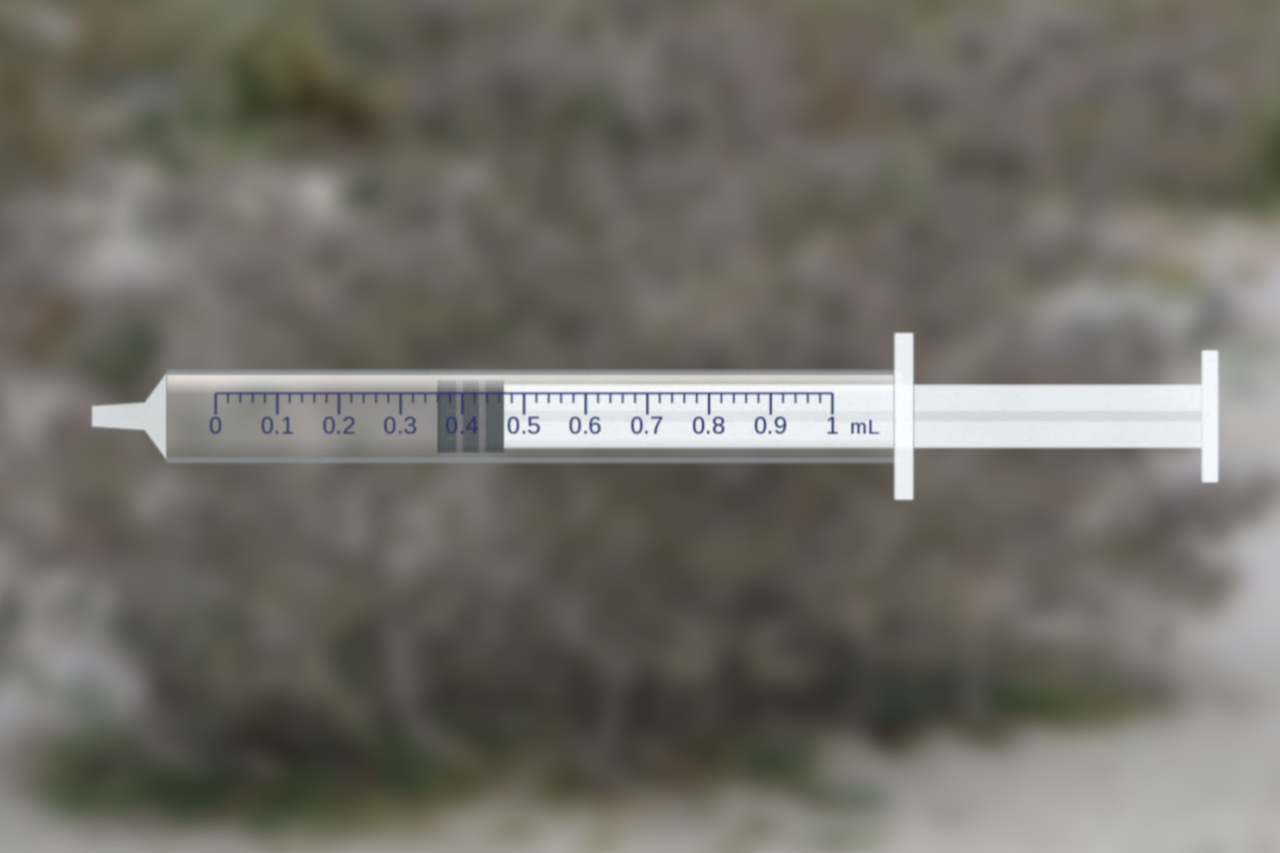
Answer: value=0.36 unit=mL
